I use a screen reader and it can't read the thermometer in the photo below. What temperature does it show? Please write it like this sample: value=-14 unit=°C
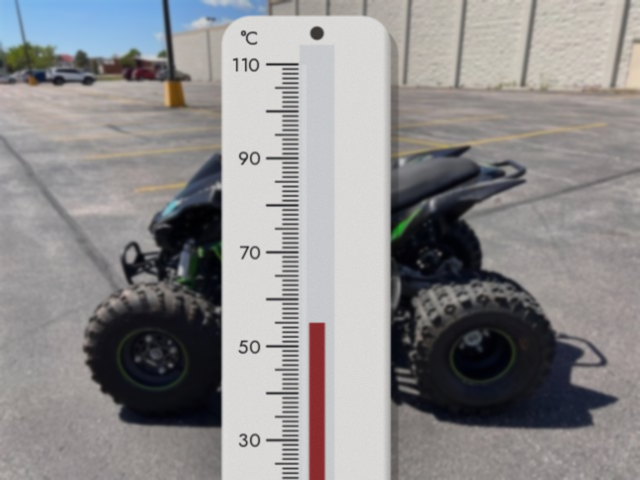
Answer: value=55 unit=°C
